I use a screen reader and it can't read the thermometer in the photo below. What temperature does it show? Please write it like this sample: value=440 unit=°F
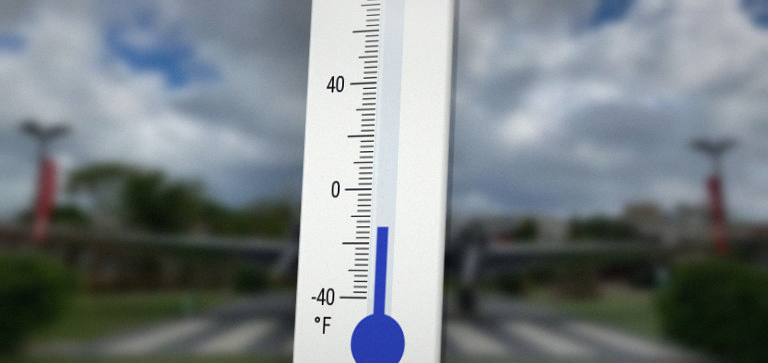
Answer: value=-14 unit=°F
